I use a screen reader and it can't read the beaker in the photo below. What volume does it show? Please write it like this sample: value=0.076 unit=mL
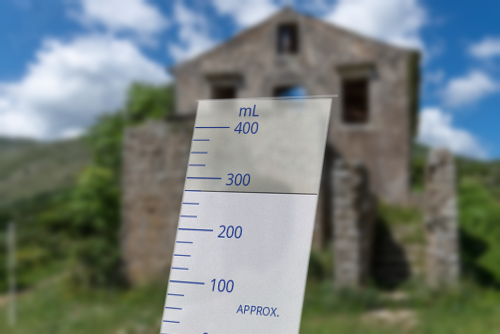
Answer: value=275 unit=mL
